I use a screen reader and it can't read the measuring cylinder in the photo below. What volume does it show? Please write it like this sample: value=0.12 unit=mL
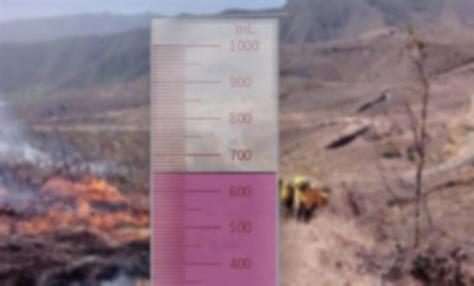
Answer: value=650 unit=mL
